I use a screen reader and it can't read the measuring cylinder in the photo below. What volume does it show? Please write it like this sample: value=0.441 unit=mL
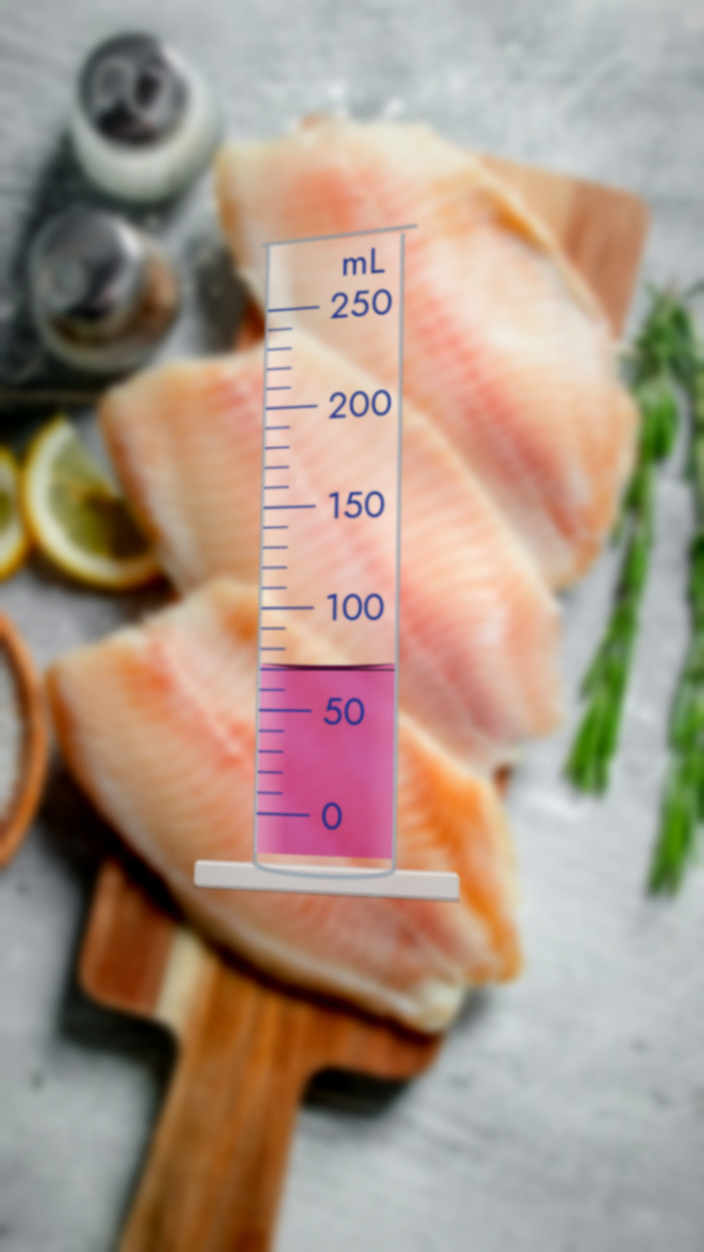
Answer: value=70 unit=mL
